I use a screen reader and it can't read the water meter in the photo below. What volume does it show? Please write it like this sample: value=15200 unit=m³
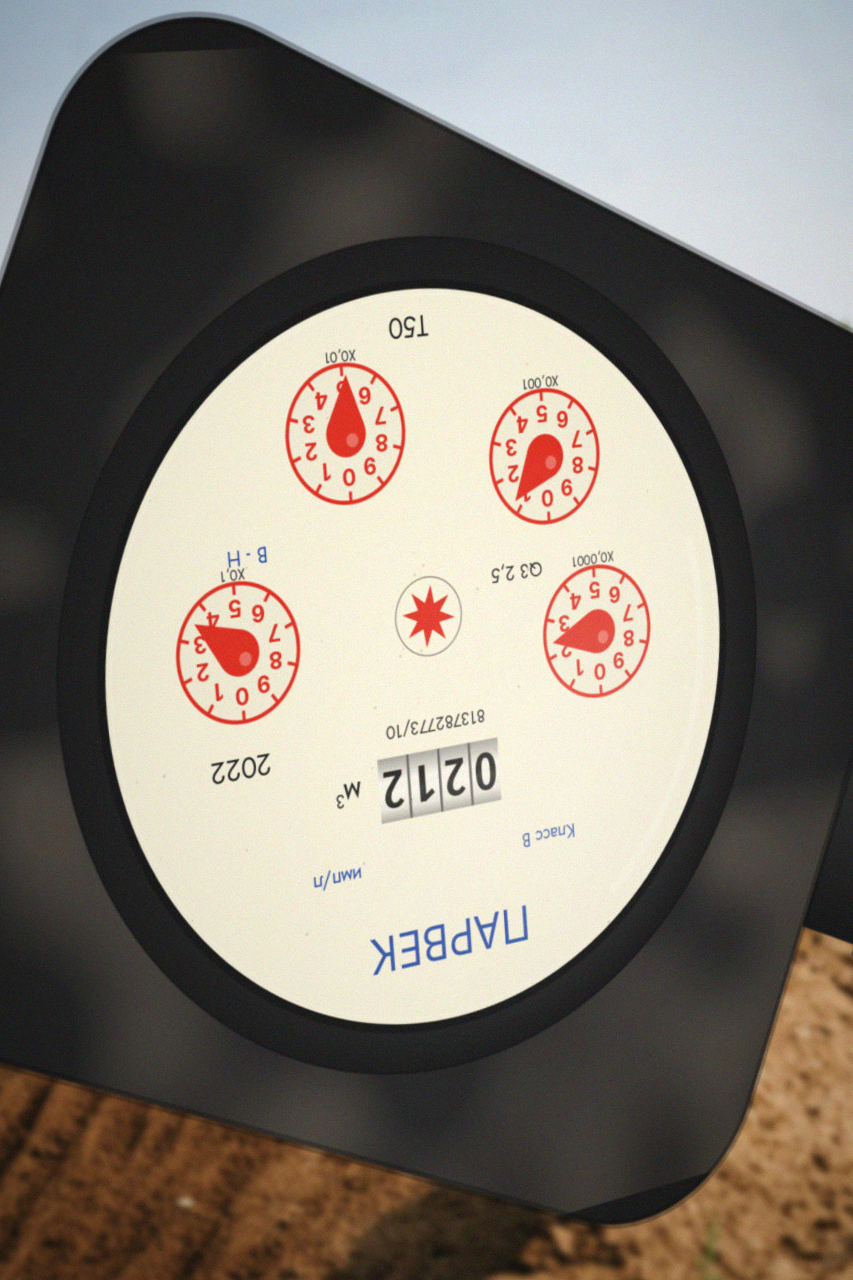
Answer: value=212.3512 unit=m³
